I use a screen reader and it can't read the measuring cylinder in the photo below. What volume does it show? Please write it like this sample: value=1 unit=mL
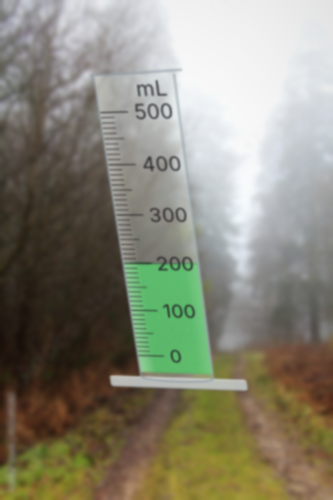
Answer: value=200 unit=mL
